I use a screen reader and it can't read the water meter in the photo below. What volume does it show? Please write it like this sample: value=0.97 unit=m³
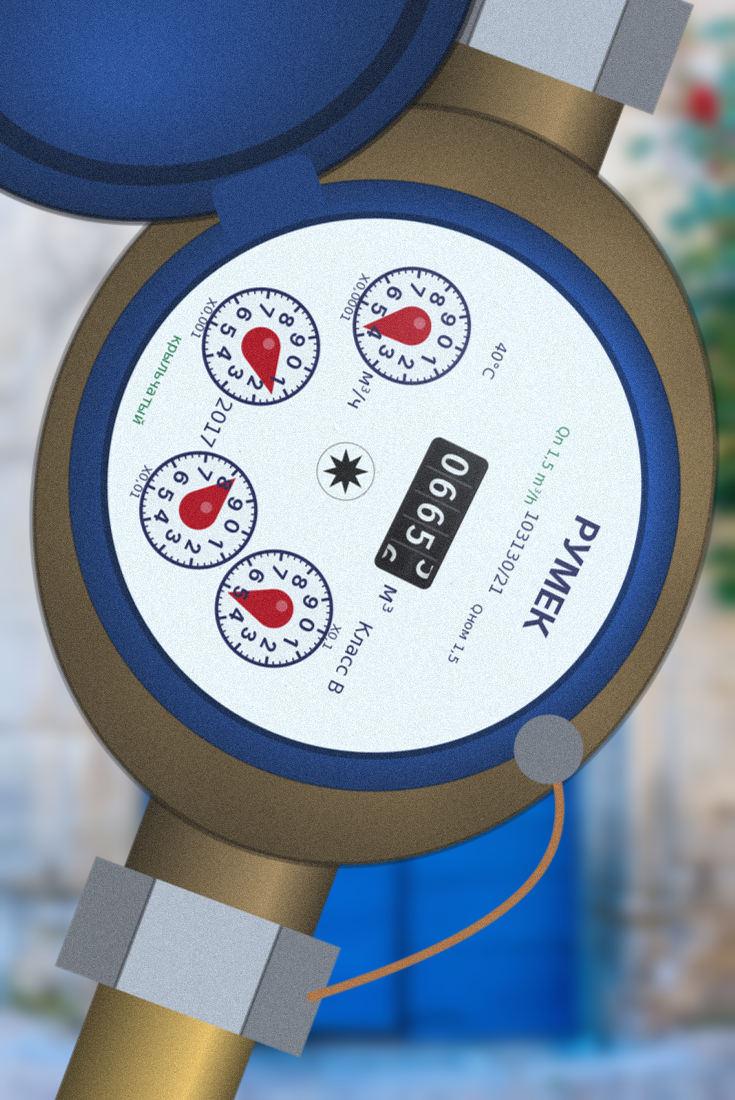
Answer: value=6655.4814 unit=m³
